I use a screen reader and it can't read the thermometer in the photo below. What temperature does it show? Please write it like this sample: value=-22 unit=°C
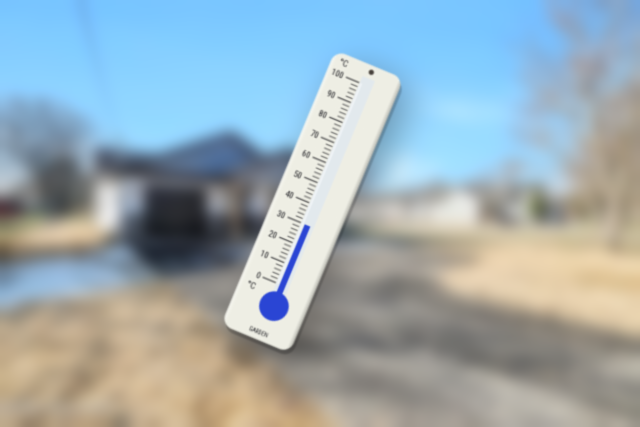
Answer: value=30 unit=°C
